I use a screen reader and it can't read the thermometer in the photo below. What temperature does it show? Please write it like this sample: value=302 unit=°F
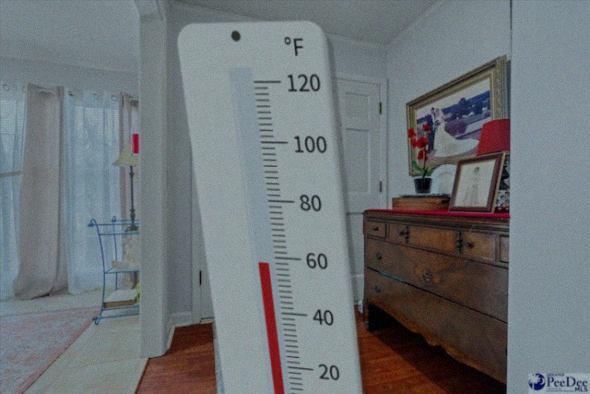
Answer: value=58 unit=°F
